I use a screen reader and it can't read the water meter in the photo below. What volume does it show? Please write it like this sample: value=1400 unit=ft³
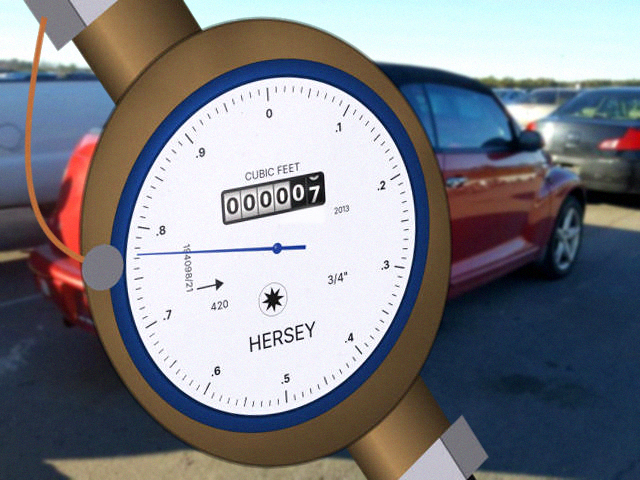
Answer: value=6.77 unit=ft³
